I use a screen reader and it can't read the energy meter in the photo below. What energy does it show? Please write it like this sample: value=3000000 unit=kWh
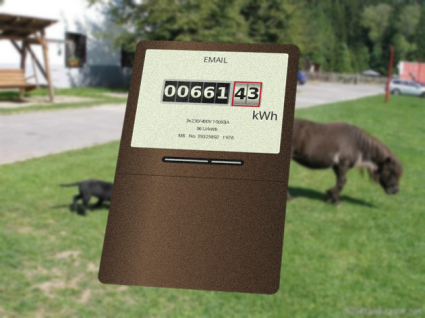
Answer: value=661.43 unit=kWh
